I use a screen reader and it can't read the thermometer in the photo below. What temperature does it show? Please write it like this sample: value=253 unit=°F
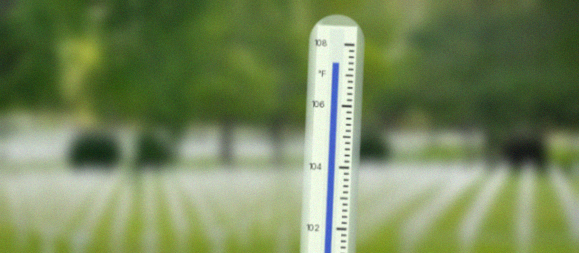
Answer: value=107.4 unit=°F
